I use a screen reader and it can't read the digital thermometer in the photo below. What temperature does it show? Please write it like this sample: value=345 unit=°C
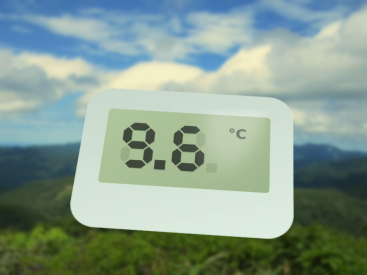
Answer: value=9.6 unit=°C
